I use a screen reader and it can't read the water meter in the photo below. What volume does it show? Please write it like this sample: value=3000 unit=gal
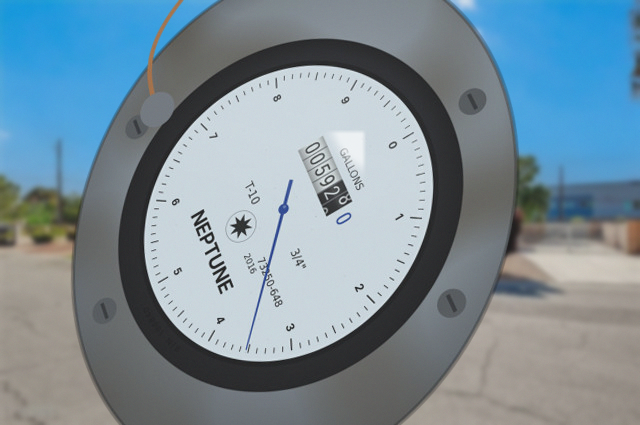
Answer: value=59283.5 unit=gal
